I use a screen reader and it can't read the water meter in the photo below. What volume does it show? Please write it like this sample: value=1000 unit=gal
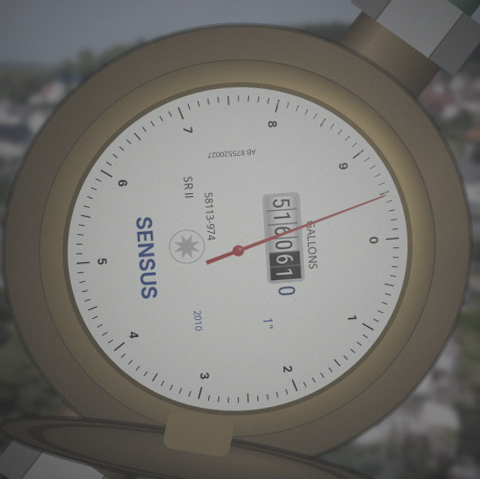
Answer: value=5160609.5 unit=gal
